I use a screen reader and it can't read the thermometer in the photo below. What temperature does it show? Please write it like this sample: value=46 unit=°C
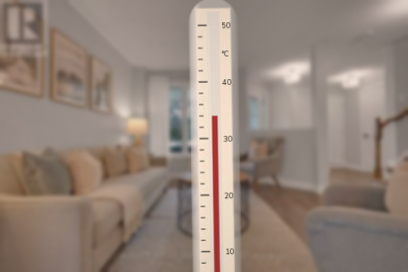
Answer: value=34 unit=°C
